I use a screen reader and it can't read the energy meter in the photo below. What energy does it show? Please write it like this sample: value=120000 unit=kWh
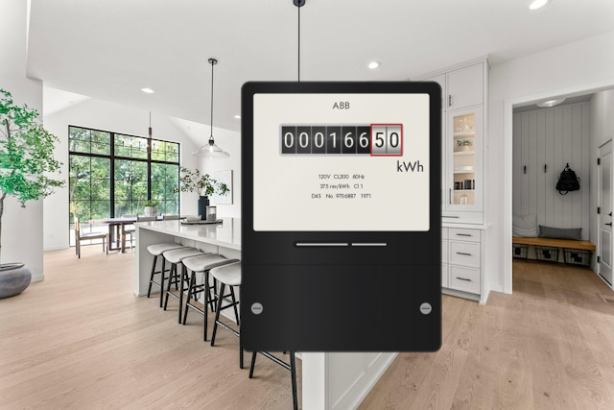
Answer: value=166.50 unit=kWh
